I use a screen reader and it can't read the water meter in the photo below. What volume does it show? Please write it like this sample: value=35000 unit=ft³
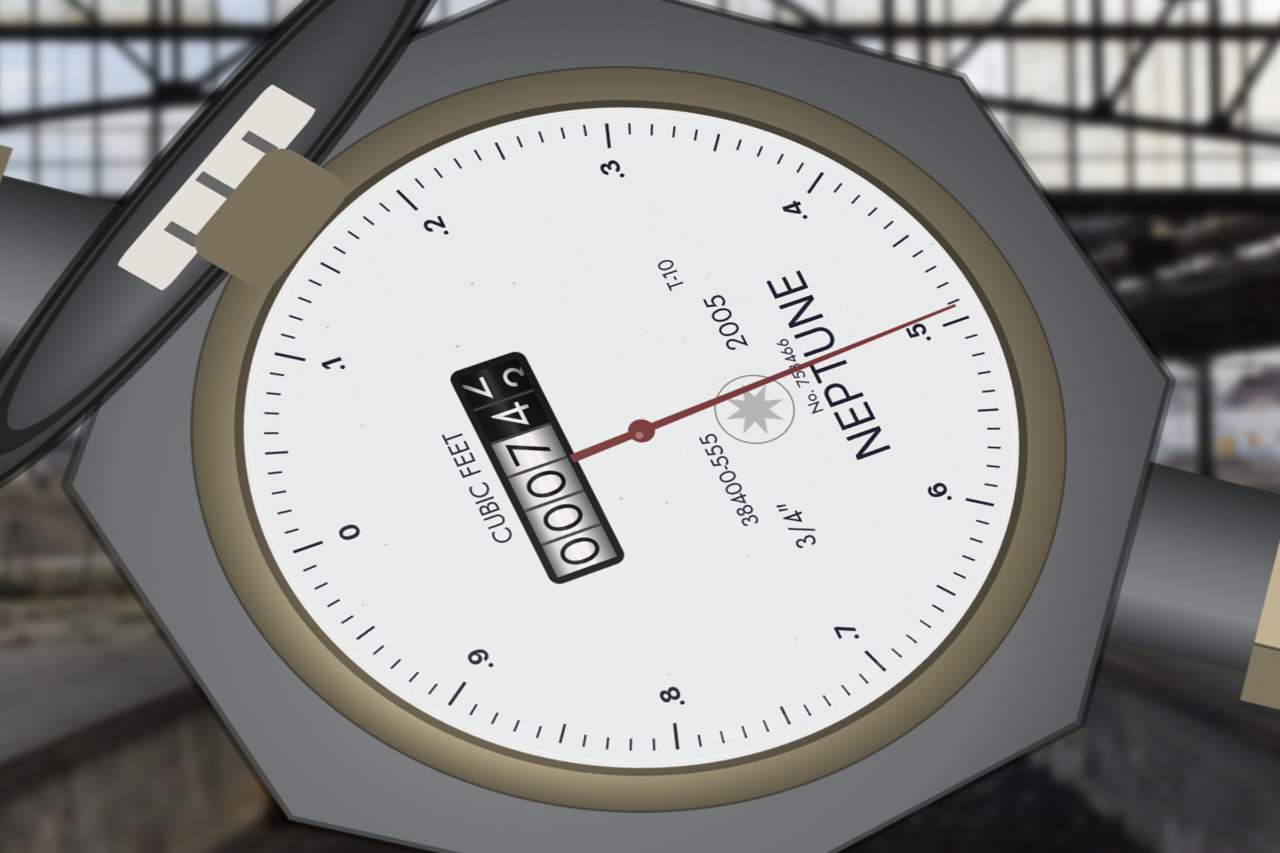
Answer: value=742.49 unit=ft³
